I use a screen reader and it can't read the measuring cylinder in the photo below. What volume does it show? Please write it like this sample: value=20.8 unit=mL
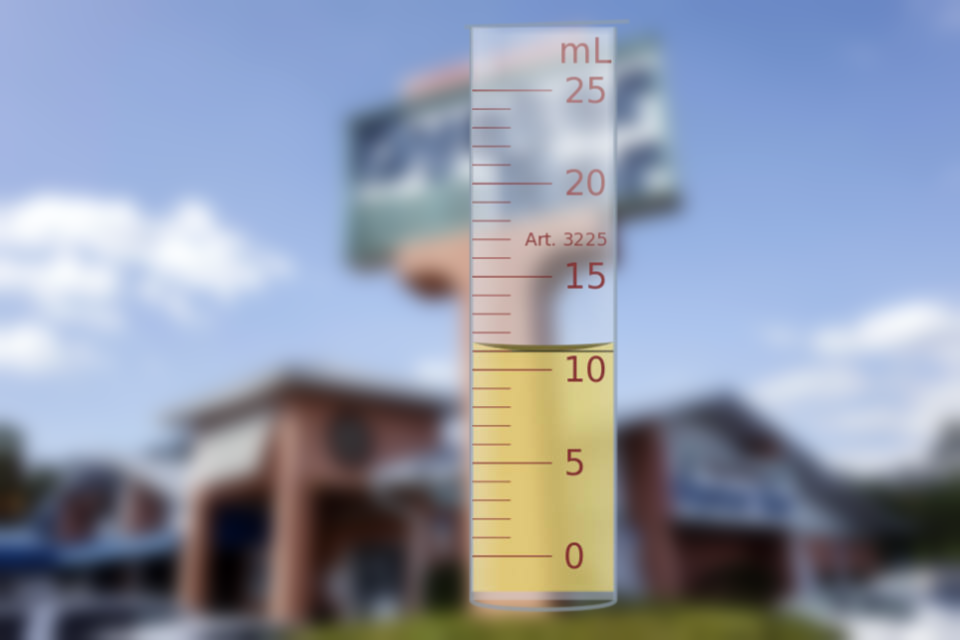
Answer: value=11 unit=mL
